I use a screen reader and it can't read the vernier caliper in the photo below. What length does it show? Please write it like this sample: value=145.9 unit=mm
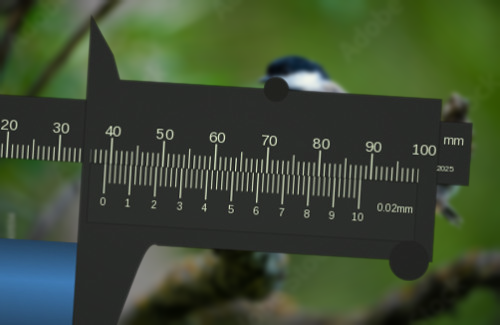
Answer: value=39.0 unit=mm
